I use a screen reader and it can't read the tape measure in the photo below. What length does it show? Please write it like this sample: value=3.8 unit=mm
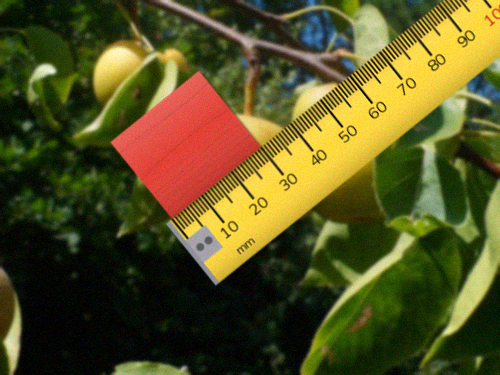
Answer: value=30 unit=mm
